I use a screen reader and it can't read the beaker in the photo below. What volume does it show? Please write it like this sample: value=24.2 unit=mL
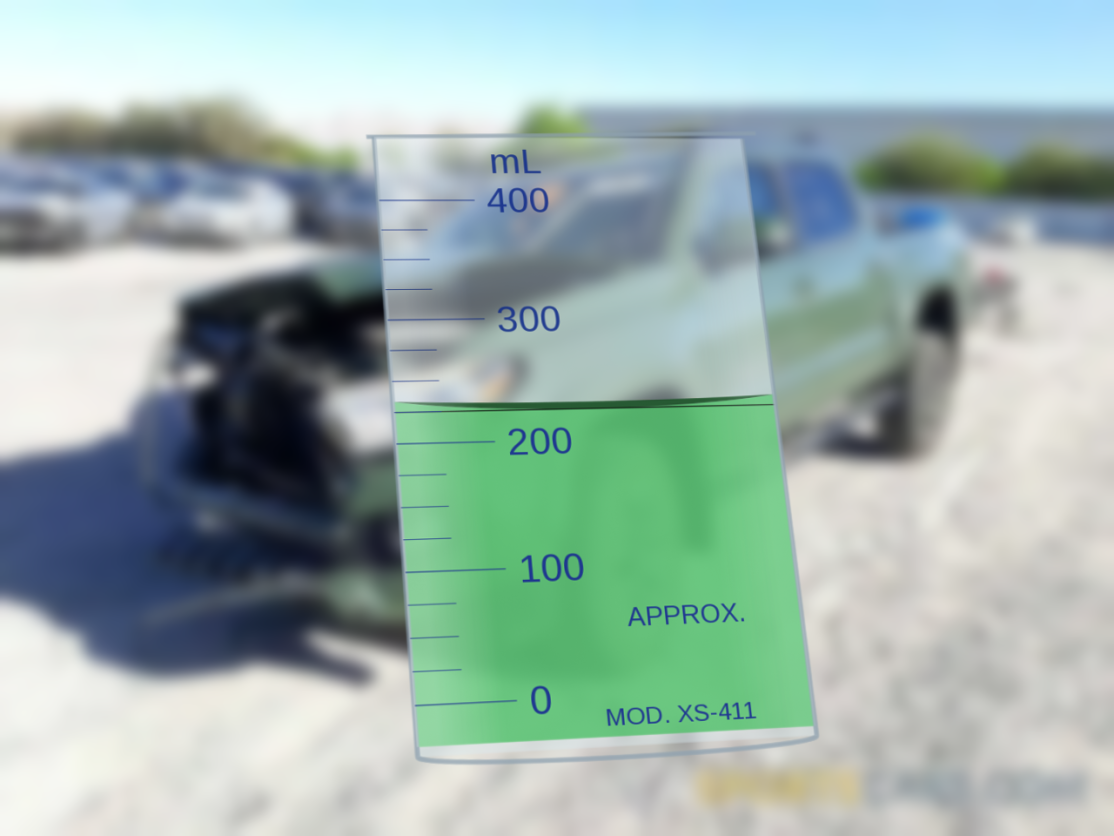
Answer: value=225 unit=mL
